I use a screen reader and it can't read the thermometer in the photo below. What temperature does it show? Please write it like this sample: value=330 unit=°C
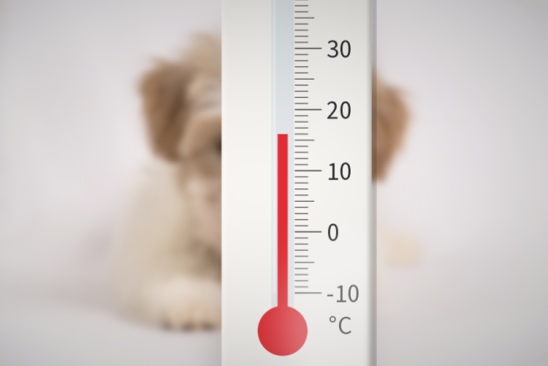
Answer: value=16 unit=°C
